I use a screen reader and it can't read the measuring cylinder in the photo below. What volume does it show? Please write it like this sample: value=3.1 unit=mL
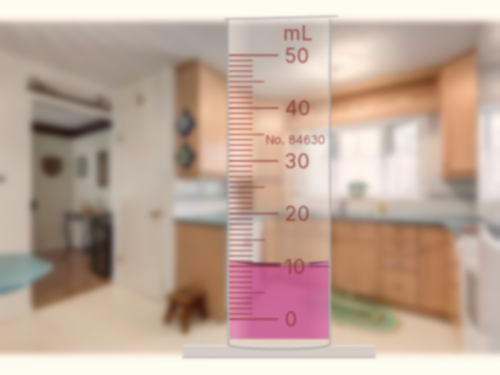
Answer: value=10 unit=mL
